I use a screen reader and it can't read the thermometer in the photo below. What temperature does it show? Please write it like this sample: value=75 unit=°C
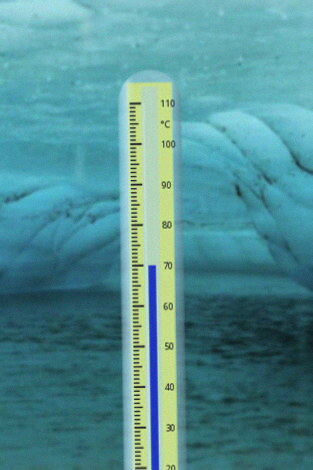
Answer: value=70 unit=°C
